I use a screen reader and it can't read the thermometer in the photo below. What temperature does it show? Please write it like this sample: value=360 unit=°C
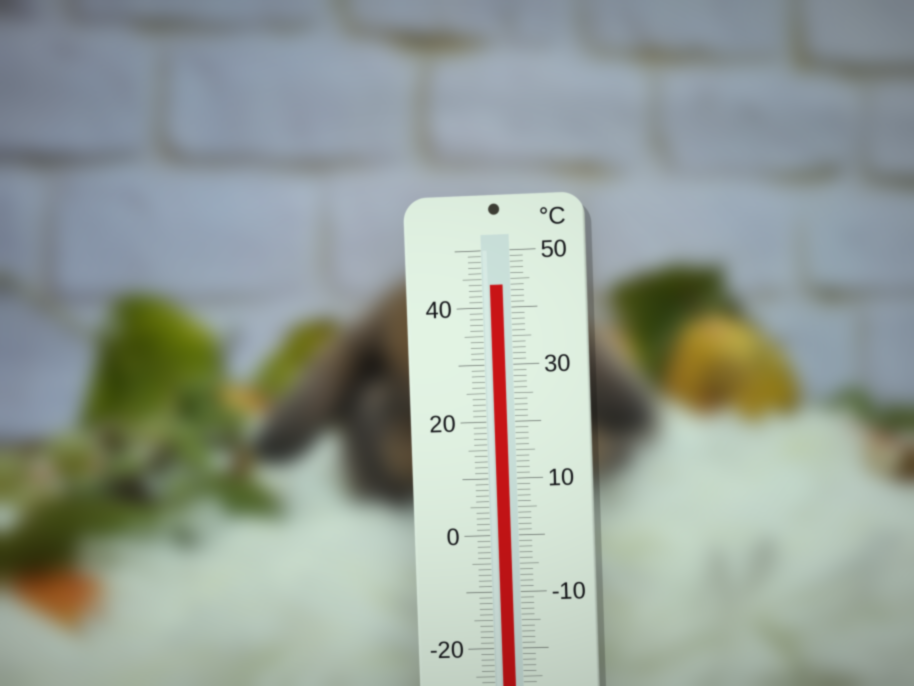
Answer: value=44 unit=°C
